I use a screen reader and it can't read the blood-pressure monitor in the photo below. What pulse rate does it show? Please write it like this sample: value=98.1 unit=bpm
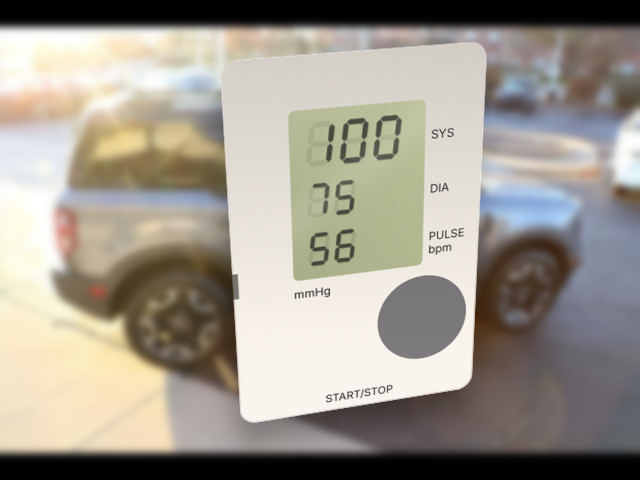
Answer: value=56 unit=bpm
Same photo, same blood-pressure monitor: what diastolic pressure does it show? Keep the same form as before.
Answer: value=75 unit=mmHg
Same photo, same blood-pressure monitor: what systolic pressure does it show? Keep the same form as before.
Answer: value=100 unit=mmHg
